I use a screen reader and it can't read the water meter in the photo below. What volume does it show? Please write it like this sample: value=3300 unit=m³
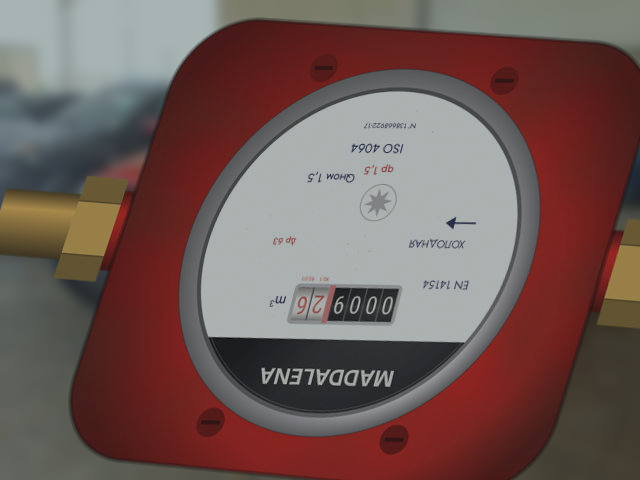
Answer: value=9.26 unit=m³
